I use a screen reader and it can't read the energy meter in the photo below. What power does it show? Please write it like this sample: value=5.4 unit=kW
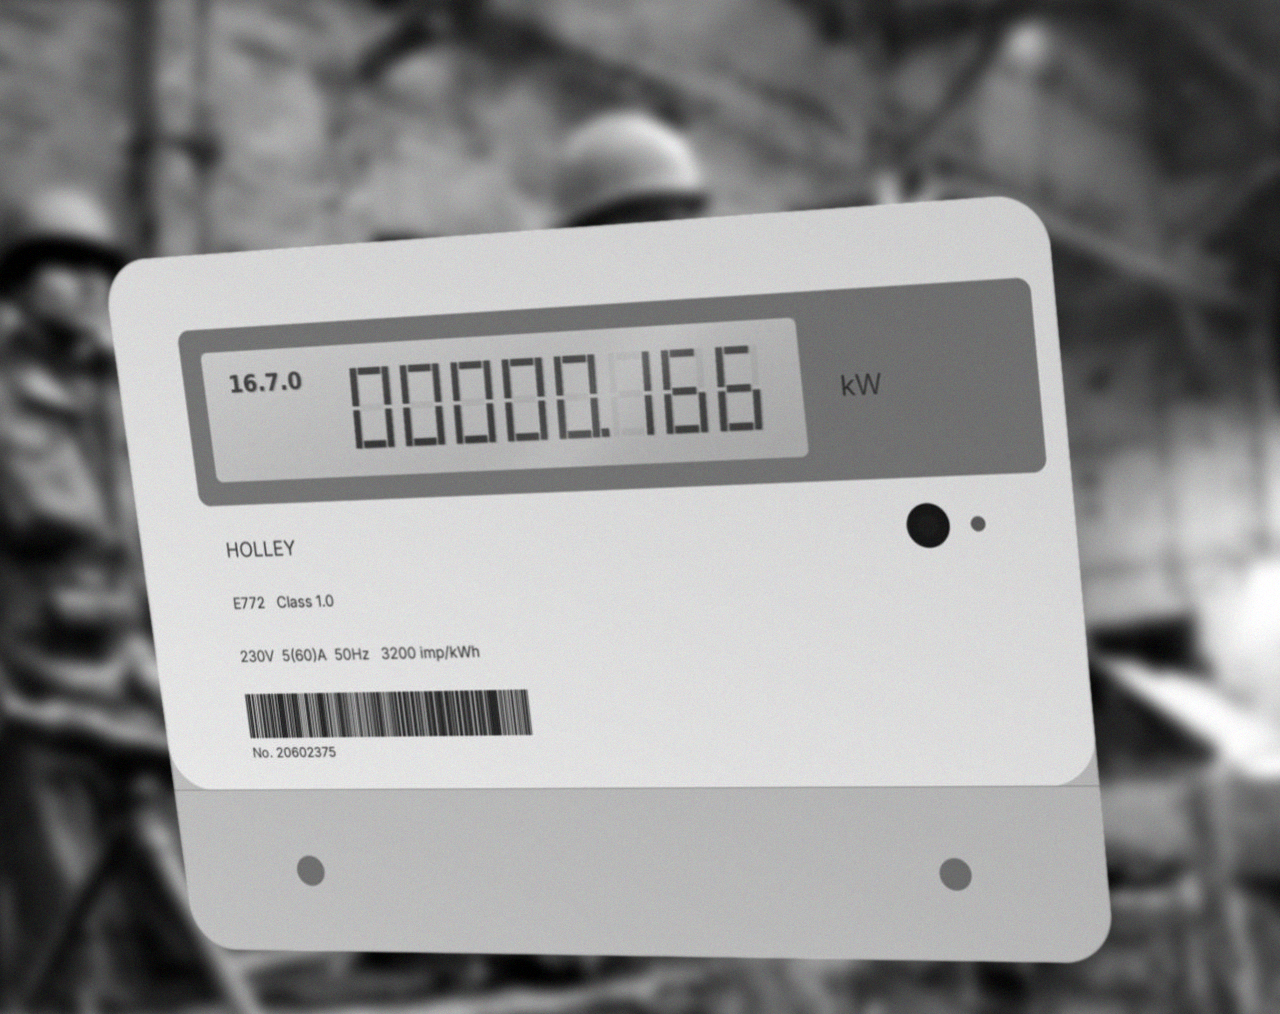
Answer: value=0.166 unit=kW
